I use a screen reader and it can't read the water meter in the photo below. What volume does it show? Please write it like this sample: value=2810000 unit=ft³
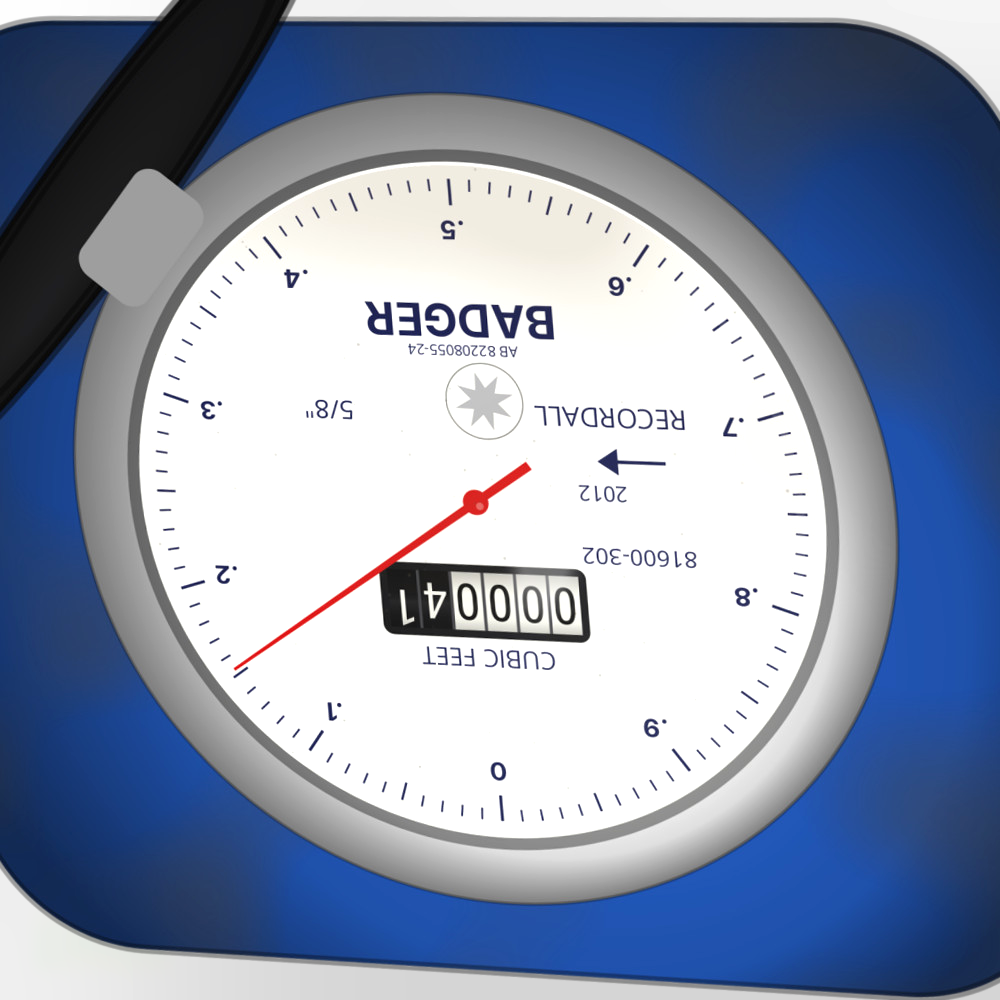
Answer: value=41.15 unit=ft³
